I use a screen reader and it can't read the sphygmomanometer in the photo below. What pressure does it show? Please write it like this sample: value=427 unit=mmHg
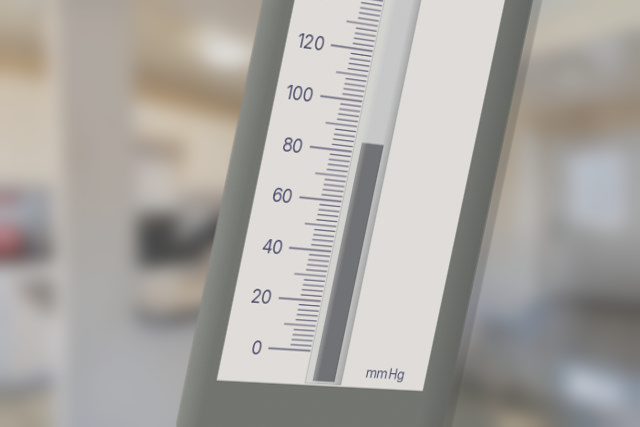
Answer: value=84 unit=mmHg
